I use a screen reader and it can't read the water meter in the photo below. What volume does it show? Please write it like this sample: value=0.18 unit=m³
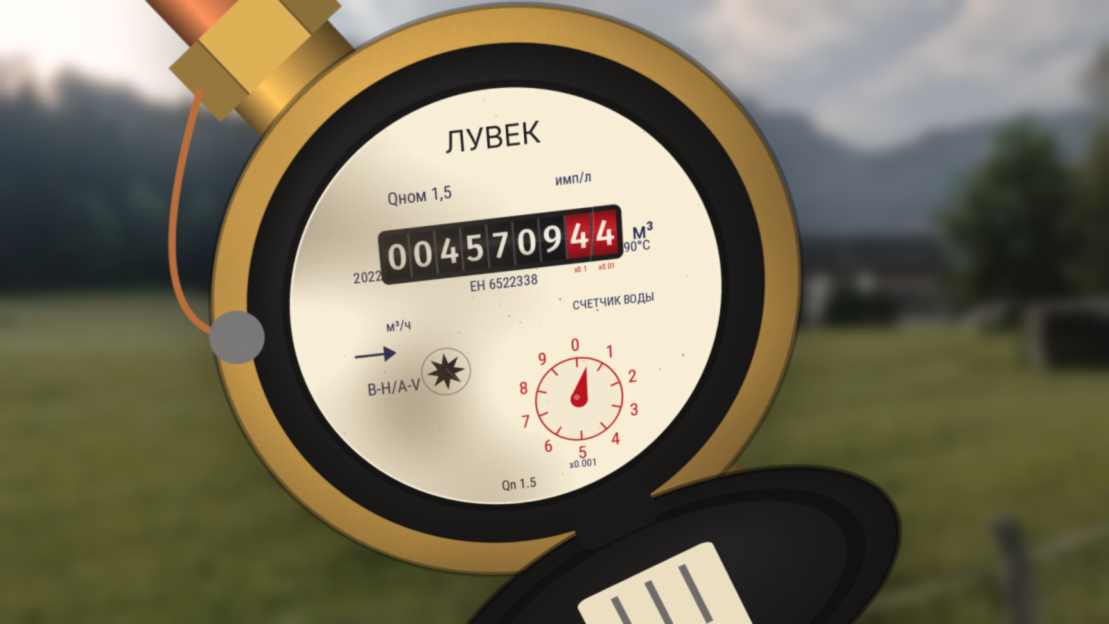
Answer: value=45709.440 unit=m³
